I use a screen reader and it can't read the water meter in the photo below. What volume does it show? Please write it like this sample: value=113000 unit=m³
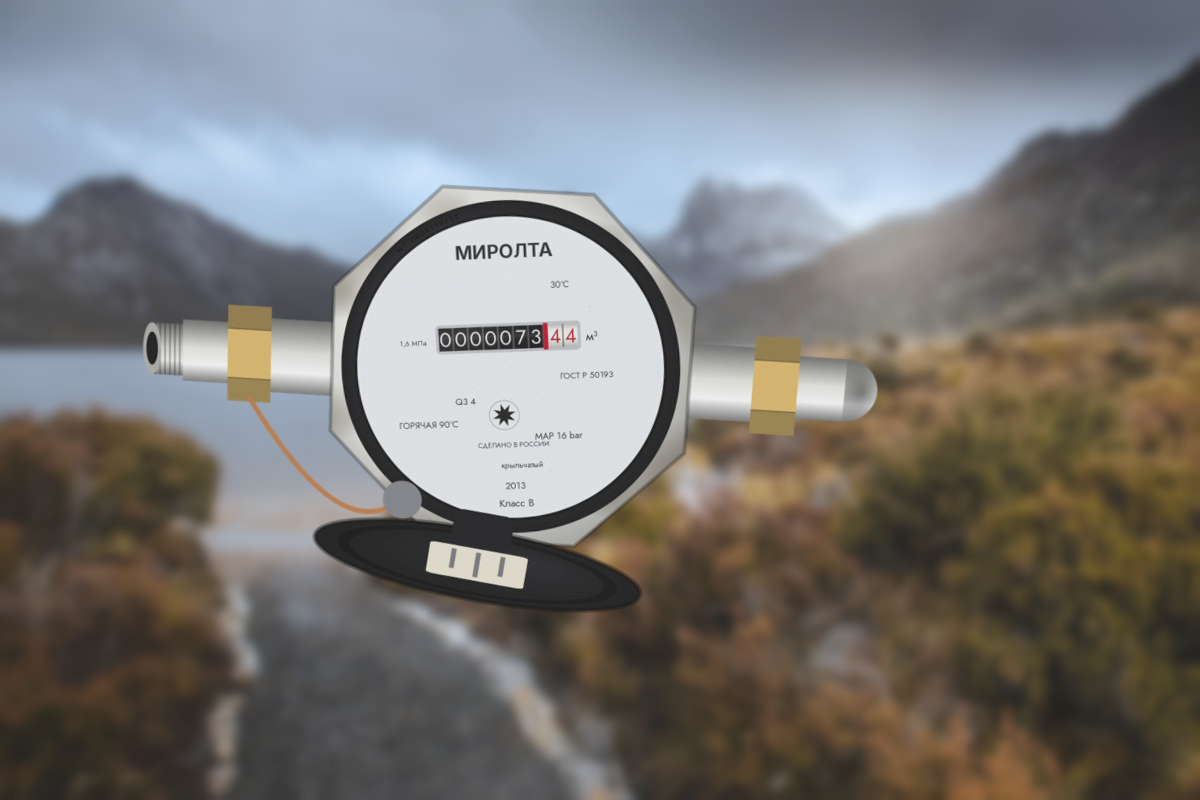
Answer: value=73.44 unit=m³
